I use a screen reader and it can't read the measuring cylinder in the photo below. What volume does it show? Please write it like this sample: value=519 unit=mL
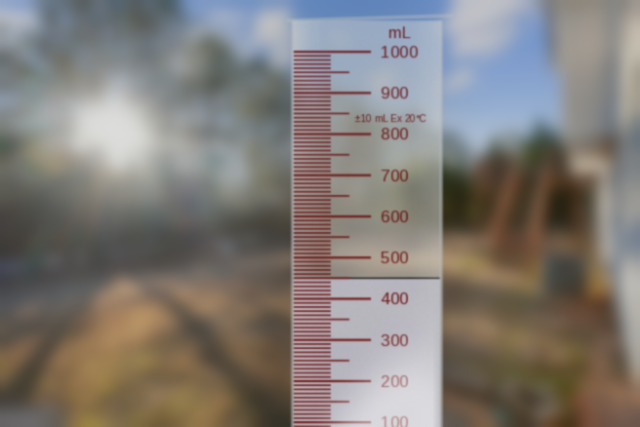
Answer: value=450 unit=mL
